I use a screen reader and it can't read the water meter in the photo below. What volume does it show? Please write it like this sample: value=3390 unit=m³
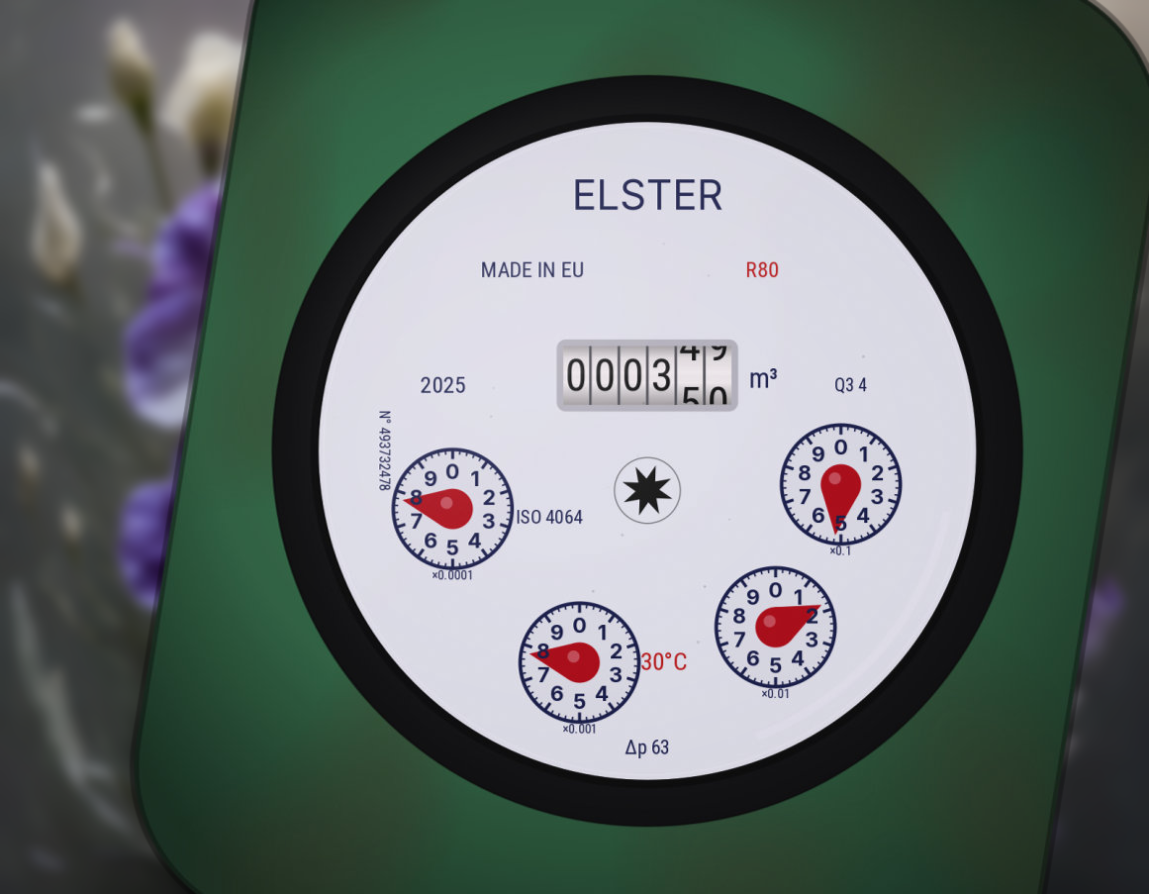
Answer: value=349.5177 unit=m³
